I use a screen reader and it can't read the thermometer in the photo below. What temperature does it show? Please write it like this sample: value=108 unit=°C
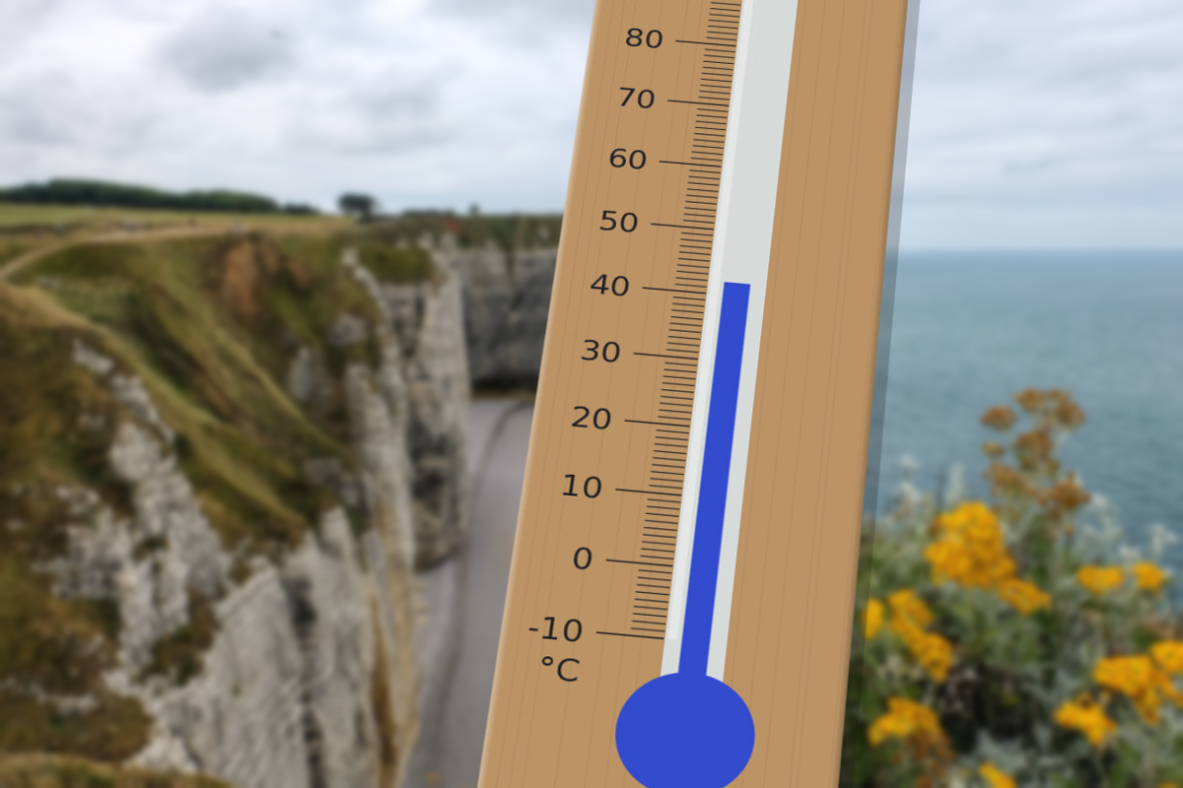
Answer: value=42 unit=°C
